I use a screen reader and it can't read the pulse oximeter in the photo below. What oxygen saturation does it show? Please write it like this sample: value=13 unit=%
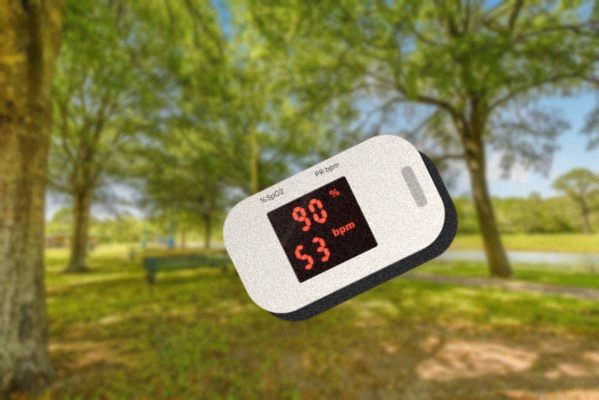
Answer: value=90 unit=%
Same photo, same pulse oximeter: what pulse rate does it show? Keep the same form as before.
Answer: value=53 unit=bpm
